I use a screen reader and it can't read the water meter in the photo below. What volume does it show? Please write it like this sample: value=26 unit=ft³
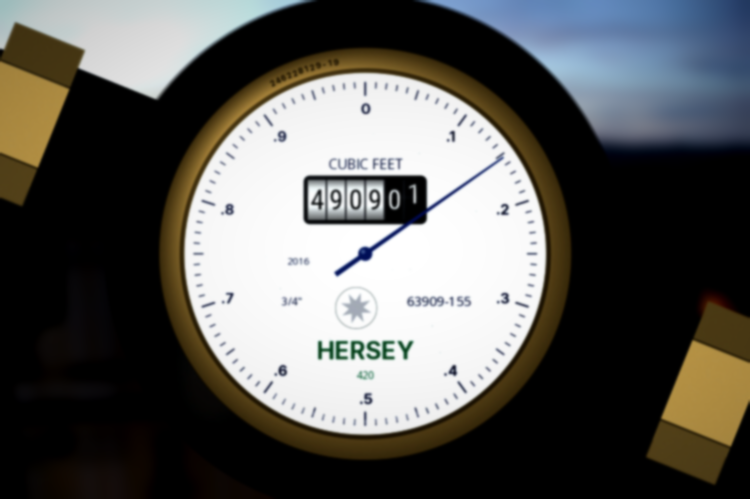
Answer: value=490901.15 unit=ft³
